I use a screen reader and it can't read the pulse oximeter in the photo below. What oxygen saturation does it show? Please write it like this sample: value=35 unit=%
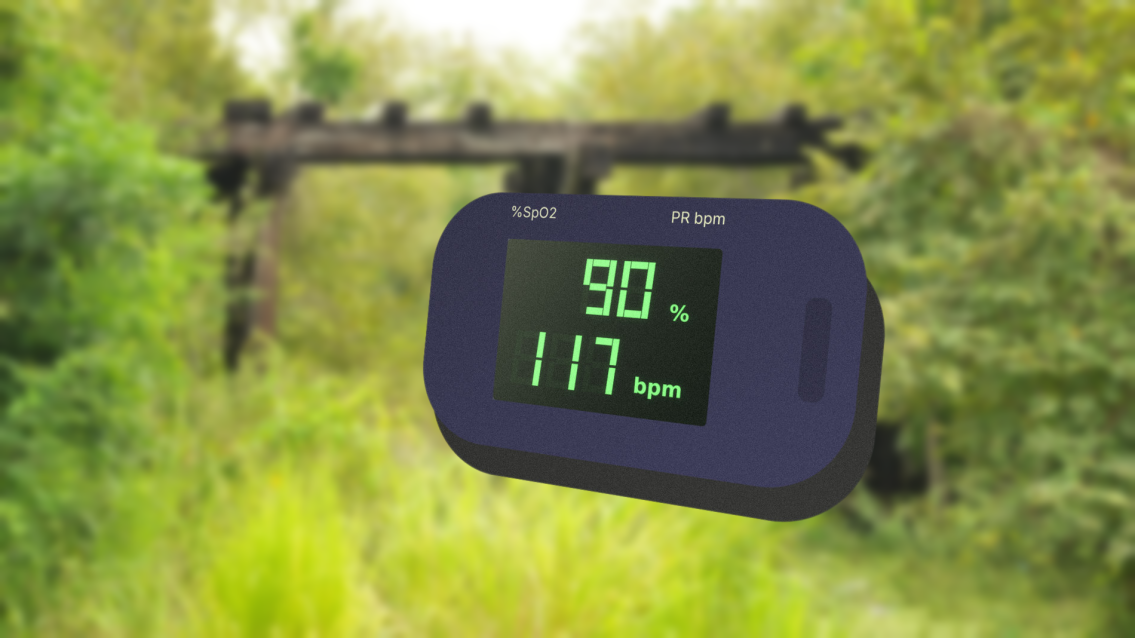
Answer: value=90 unit=%
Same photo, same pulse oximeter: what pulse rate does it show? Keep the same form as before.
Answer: value=117 unit=bpm
